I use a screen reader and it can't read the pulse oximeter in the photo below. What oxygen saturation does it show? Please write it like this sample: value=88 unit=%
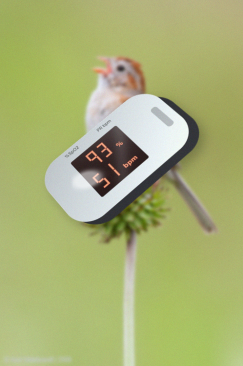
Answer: value=93 unit=%
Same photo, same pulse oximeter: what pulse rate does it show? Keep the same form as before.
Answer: value=51 unit=bpm
